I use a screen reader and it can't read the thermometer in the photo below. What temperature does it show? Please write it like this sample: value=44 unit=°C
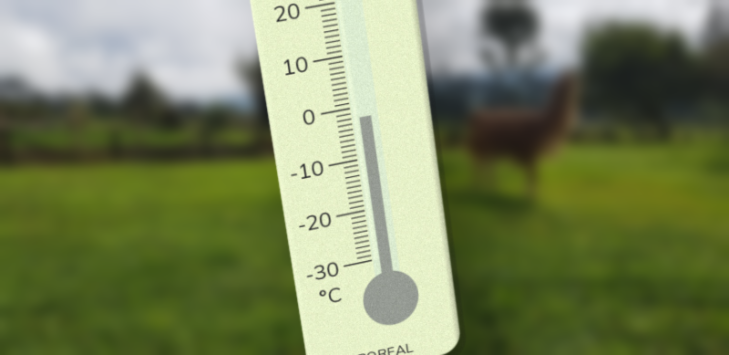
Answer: value=-2 unit=°C
